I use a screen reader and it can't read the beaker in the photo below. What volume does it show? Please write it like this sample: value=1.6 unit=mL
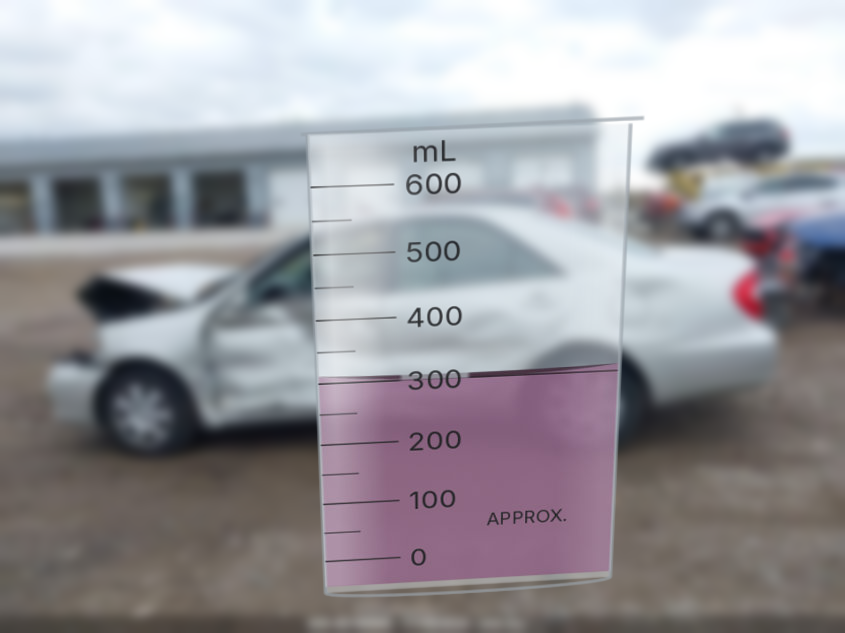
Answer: value=300 unit=mL
